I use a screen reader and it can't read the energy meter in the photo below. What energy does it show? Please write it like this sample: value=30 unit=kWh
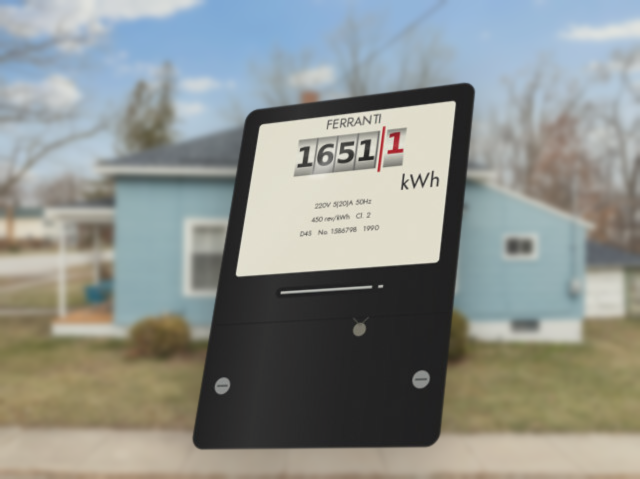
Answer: value=1651.1 unit=kWh
